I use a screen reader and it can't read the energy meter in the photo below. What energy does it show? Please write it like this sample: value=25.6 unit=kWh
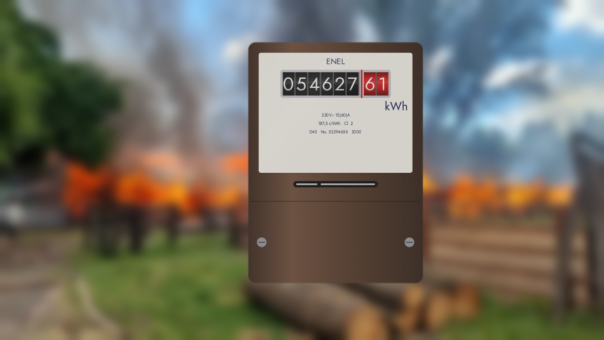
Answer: value=54627.61 unit=kWh
